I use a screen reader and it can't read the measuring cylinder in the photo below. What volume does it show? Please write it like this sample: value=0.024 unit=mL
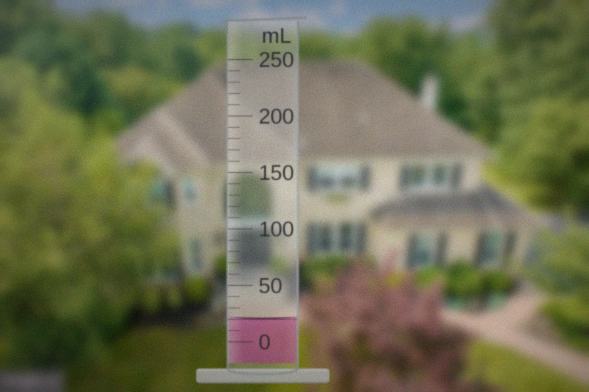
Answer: value=20 unit=mL
